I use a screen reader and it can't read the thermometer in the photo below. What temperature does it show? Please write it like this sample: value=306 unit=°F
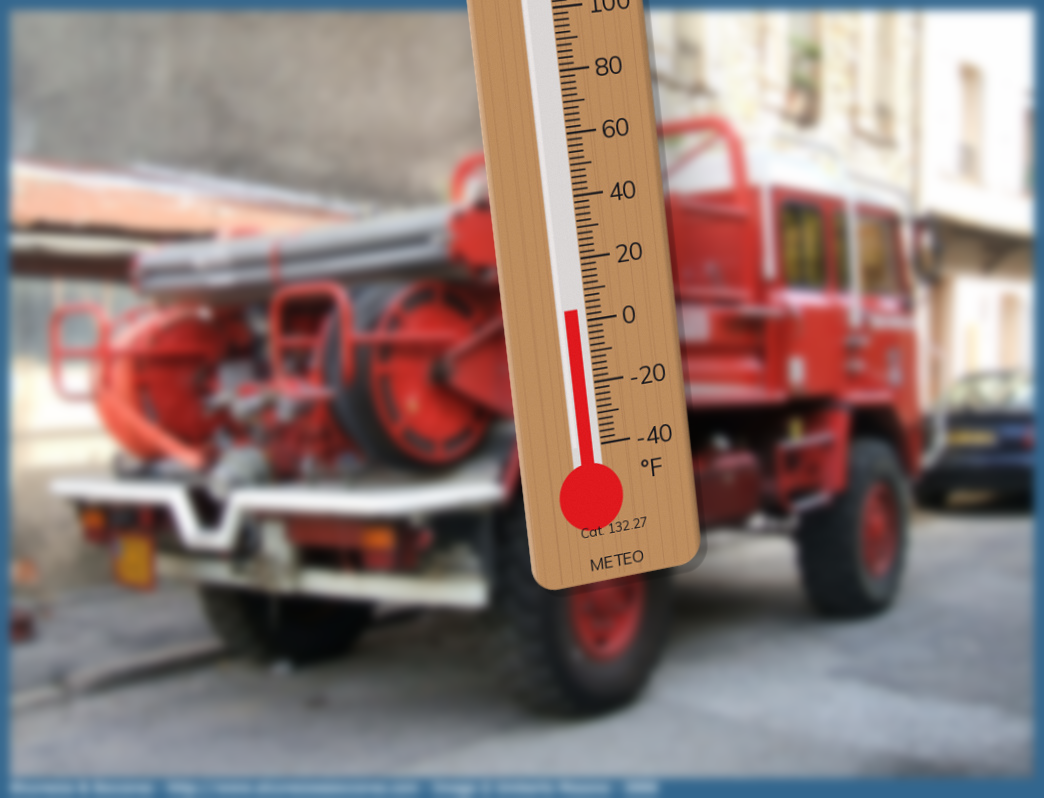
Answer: value=4 unit=°F
